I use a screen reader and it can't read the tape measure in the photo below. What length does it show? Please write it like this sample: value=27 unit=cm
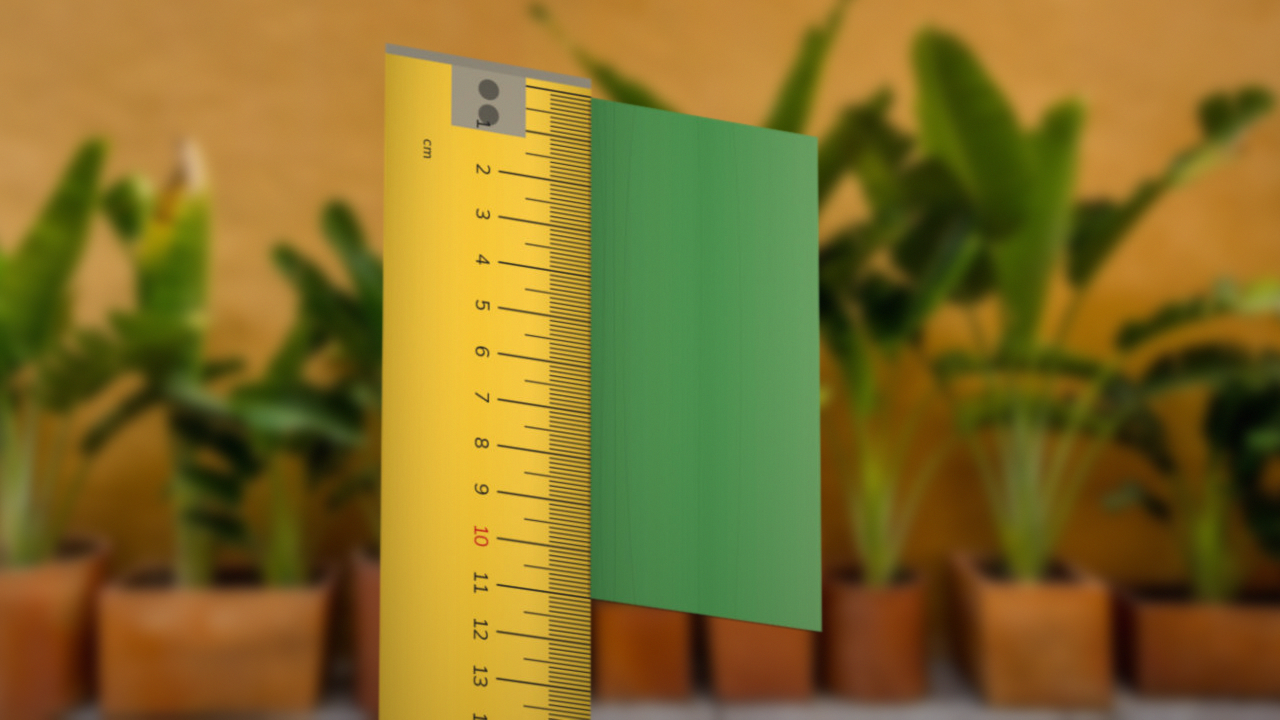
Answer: value=11 unit=cm
